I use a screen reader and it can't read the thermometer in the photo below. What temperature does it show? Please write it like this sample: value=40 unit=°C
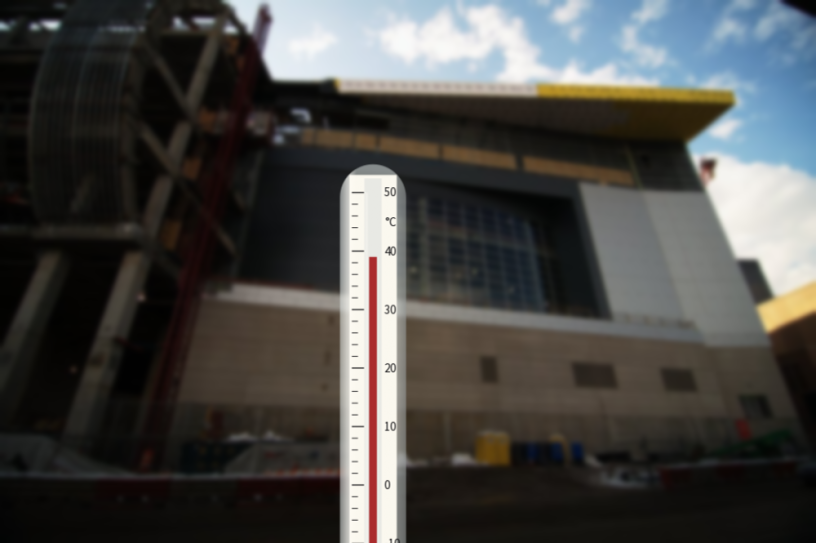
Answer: value=39 unit=°C
